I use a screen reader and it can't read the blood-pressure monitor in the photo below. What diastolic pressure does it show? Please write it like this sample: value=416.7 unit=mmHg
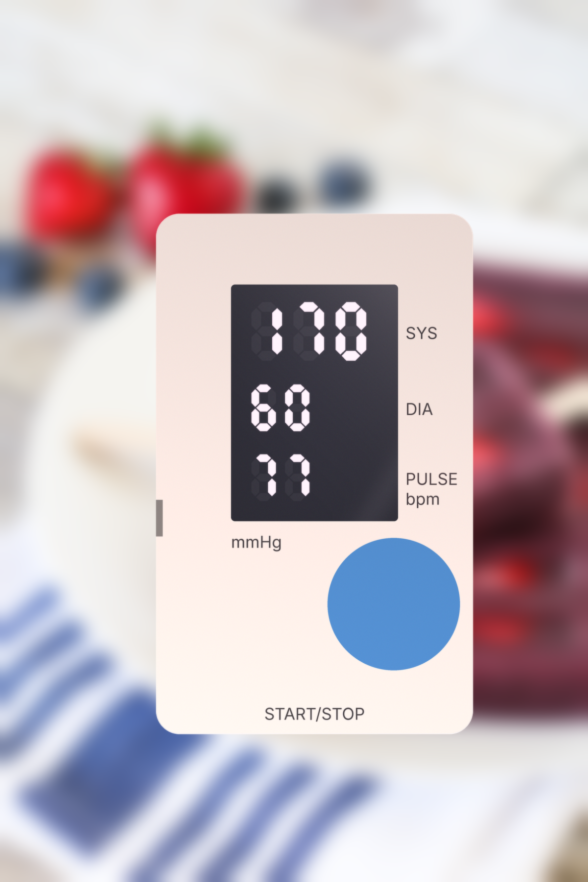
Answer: value=60 unit=mmHg
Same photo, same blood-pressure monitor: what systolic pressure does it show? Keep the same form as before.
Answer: value=170 unit=mmHg
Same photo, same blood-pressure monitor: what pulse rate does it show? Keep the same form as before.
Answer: value=77 unit=bpm
